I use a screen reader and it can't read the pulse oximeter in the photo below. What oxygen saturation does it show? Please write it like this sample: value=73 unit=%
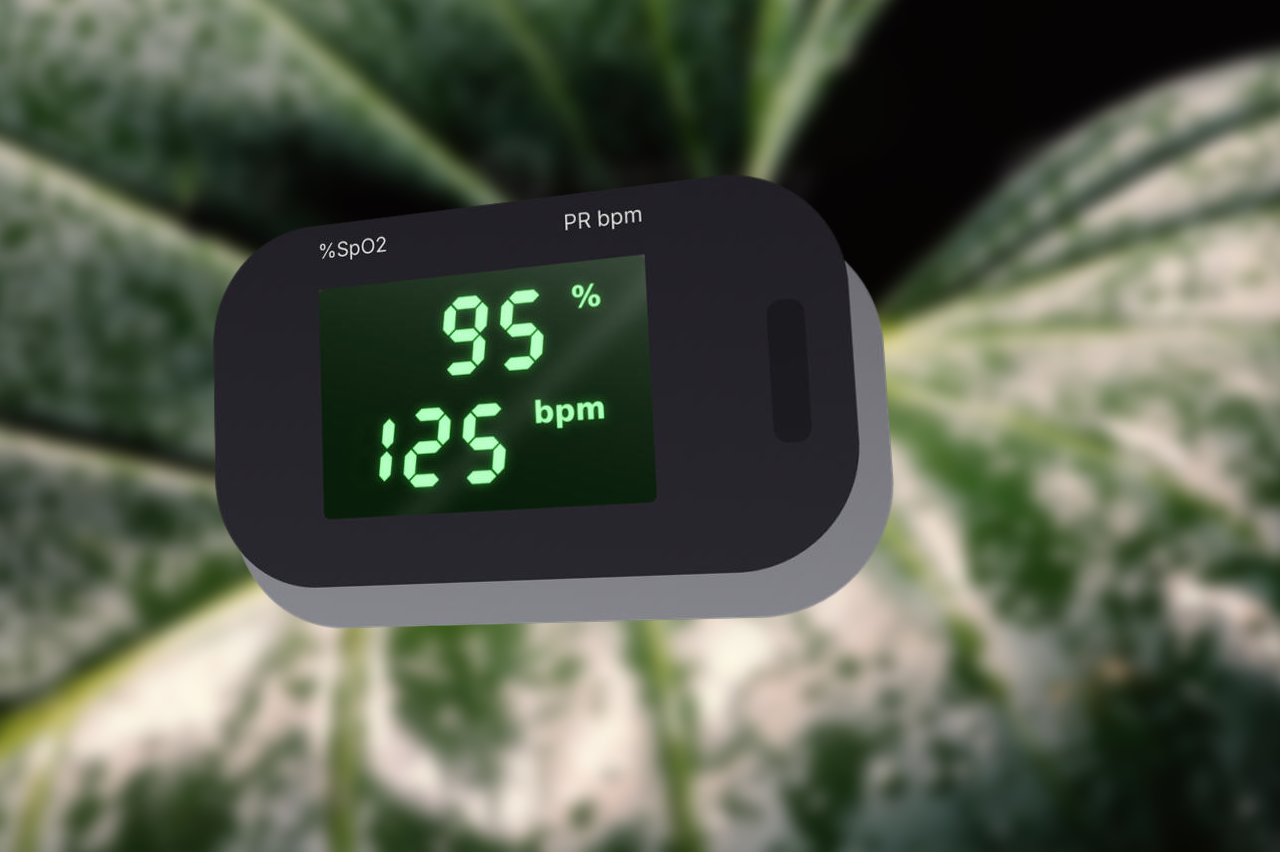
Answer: value=95 unit=%
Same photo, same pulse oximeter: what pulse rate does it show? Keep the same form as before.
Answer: value=125 unit=bpm
